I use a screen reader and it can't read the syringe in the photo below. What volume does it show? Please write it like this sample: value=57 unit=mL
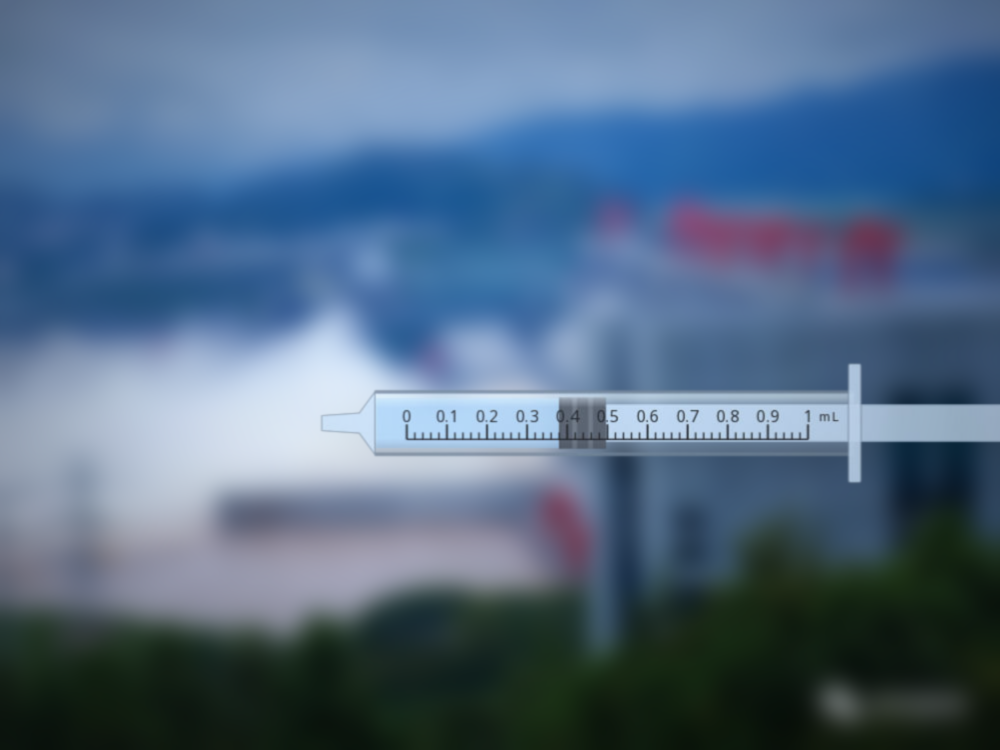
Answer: value=0.38 unit=mL
